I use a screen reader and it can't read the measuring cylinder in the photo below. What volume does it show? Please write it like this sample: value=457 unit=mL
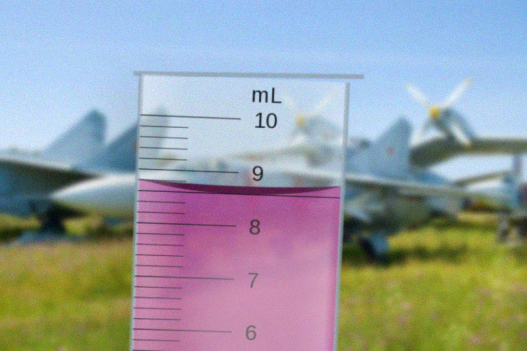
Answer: value=8.6 unit=mL
